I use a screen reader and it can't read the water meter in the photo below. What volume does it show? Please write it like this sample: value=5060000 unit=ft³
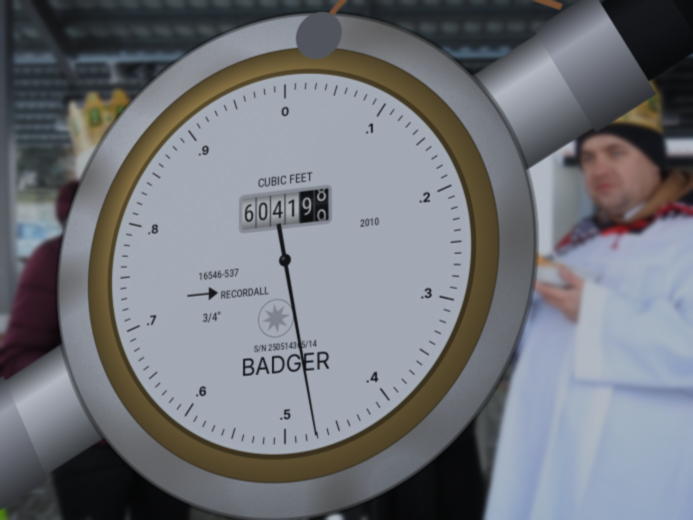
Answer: value=604198.47 unit=ft³
